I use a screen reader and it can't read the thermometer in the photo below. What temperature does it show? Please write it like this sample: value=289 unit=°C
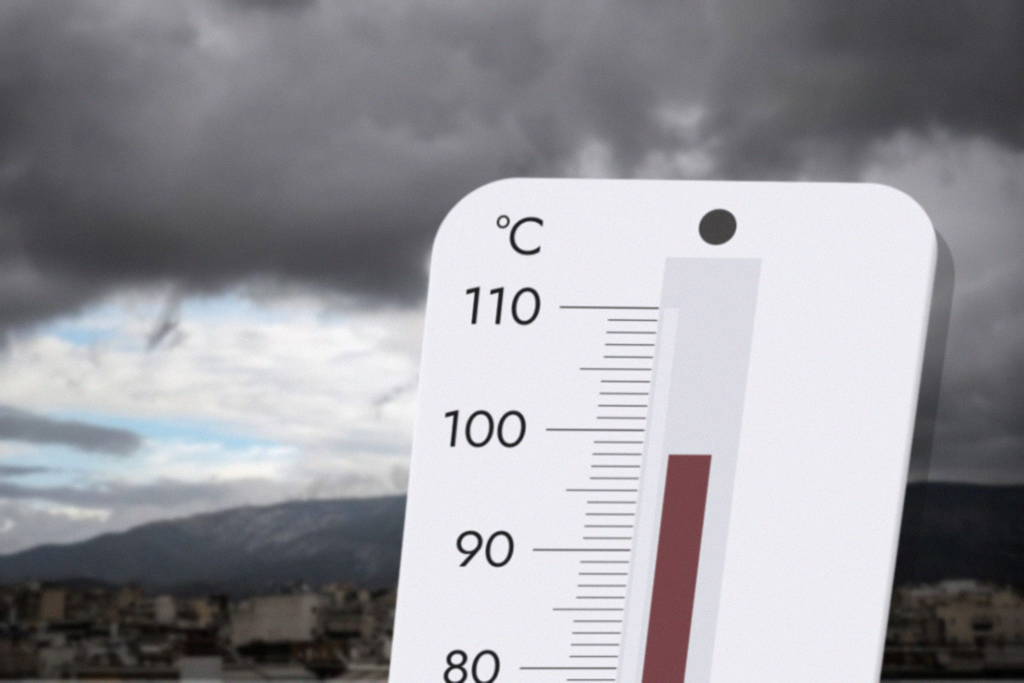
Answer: value=98 unit=°C
